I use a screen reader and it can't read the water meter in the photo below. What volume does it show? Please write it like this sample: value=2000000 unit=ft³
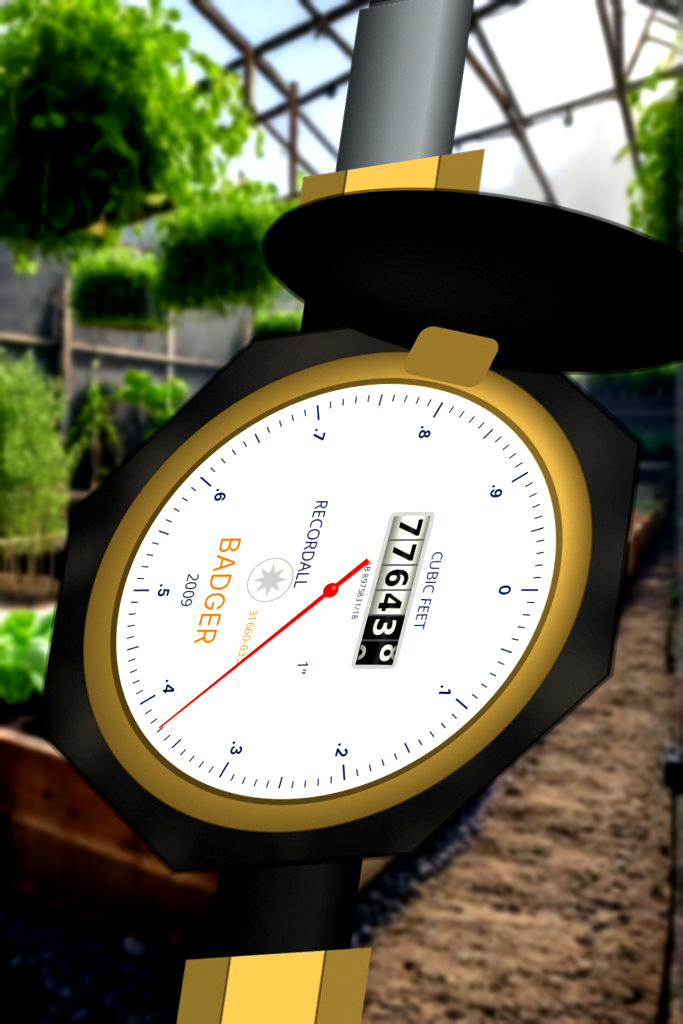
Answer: value=776438.37 unit=ft³
